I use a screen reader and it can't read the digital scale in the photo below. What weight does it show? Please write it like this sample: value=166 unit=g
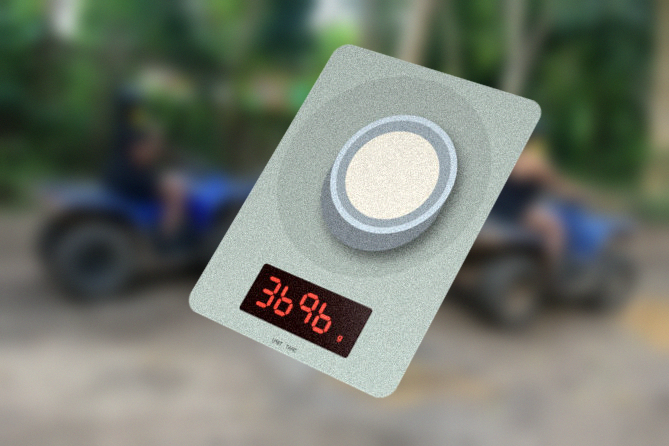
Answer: value=3696 unit=g
